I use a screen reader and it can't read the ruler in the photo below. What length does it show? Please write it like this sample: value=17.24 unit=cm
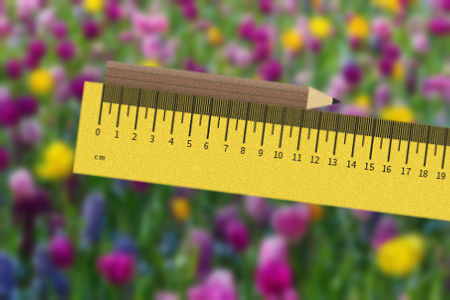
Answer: value=13 unit=cm
